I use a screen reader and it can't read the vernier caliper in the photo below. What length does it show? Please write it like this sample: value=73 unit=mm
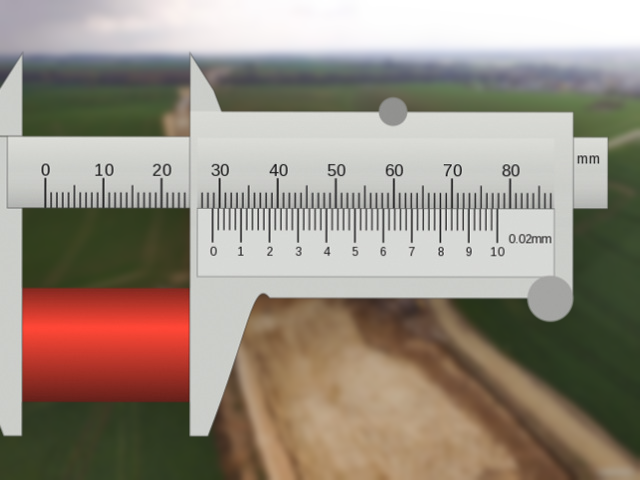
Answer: value=28.8 unit=mm
